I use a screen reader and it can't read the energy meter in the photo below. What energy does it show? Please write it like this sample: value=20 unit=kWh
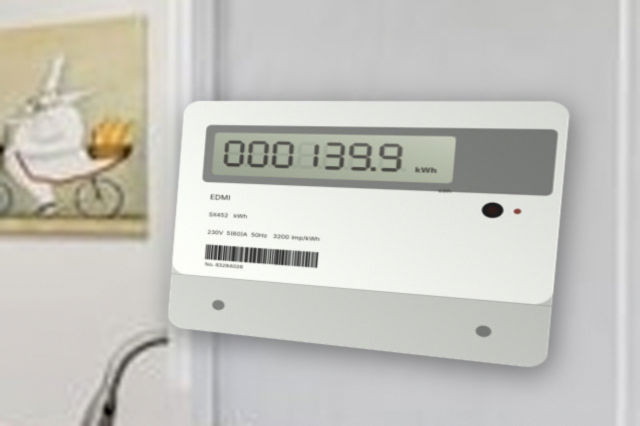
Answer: value=139.9 unit=kWh
